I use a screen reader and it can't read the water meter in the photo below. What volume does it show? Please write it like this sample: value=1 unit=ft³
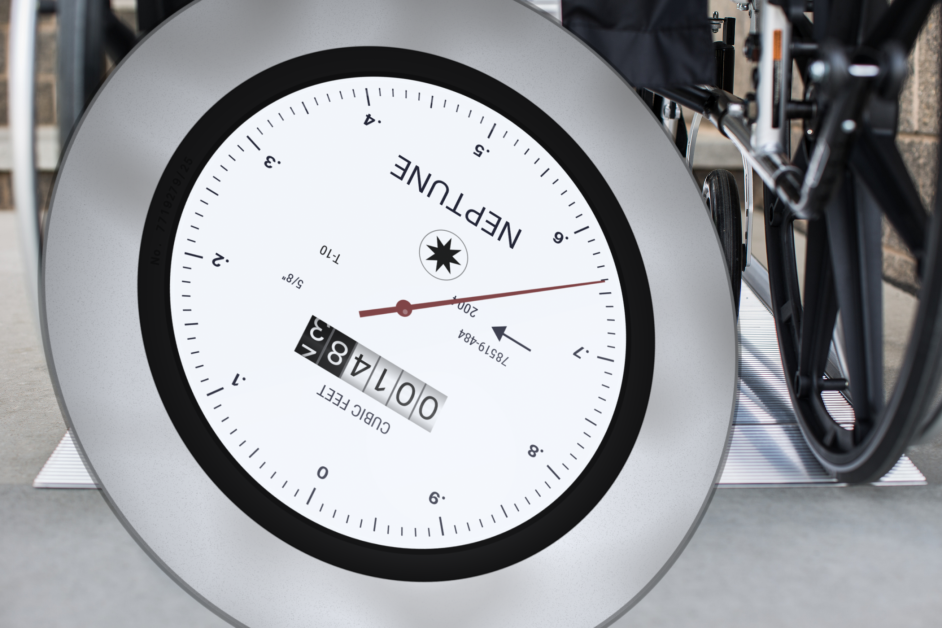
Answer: value=1482.64 unit=ft³
